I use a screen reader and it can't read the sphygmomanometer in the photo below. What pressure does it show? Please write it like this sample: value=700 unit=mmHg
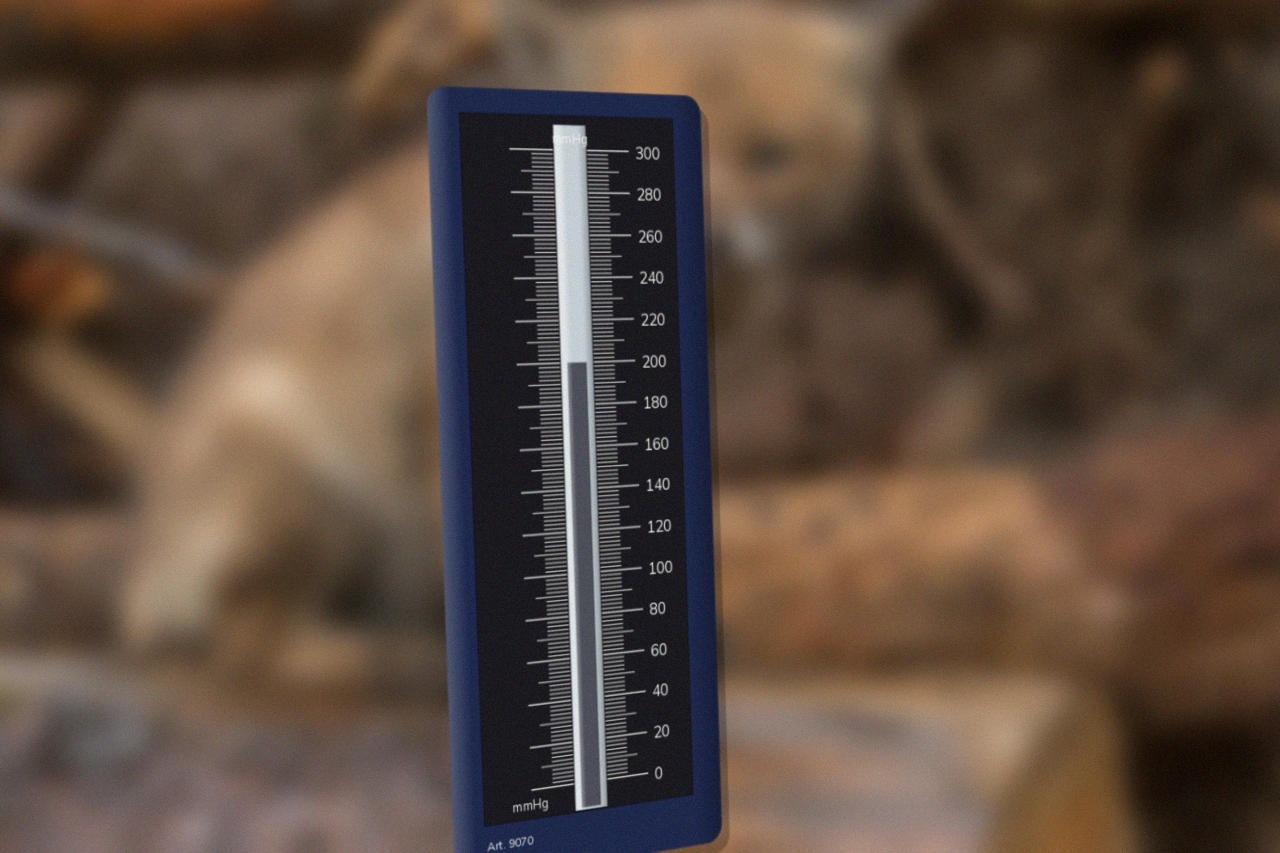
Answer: value=200 unit=mmHg
